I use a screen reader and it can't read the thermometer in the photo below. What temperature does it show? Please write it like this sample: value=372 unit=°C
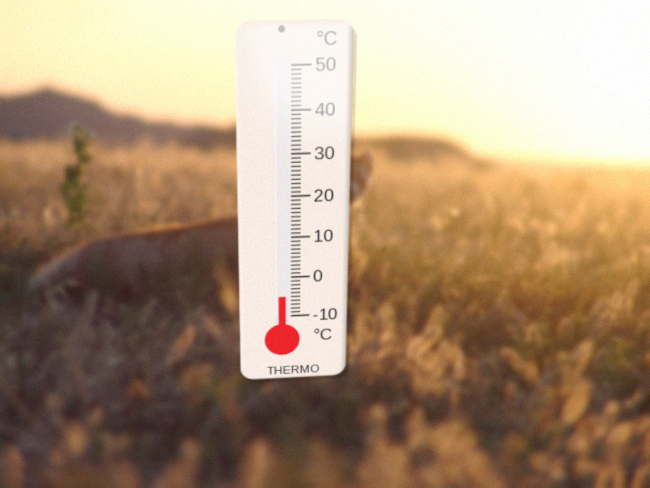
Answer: value=-5 unit=°C
